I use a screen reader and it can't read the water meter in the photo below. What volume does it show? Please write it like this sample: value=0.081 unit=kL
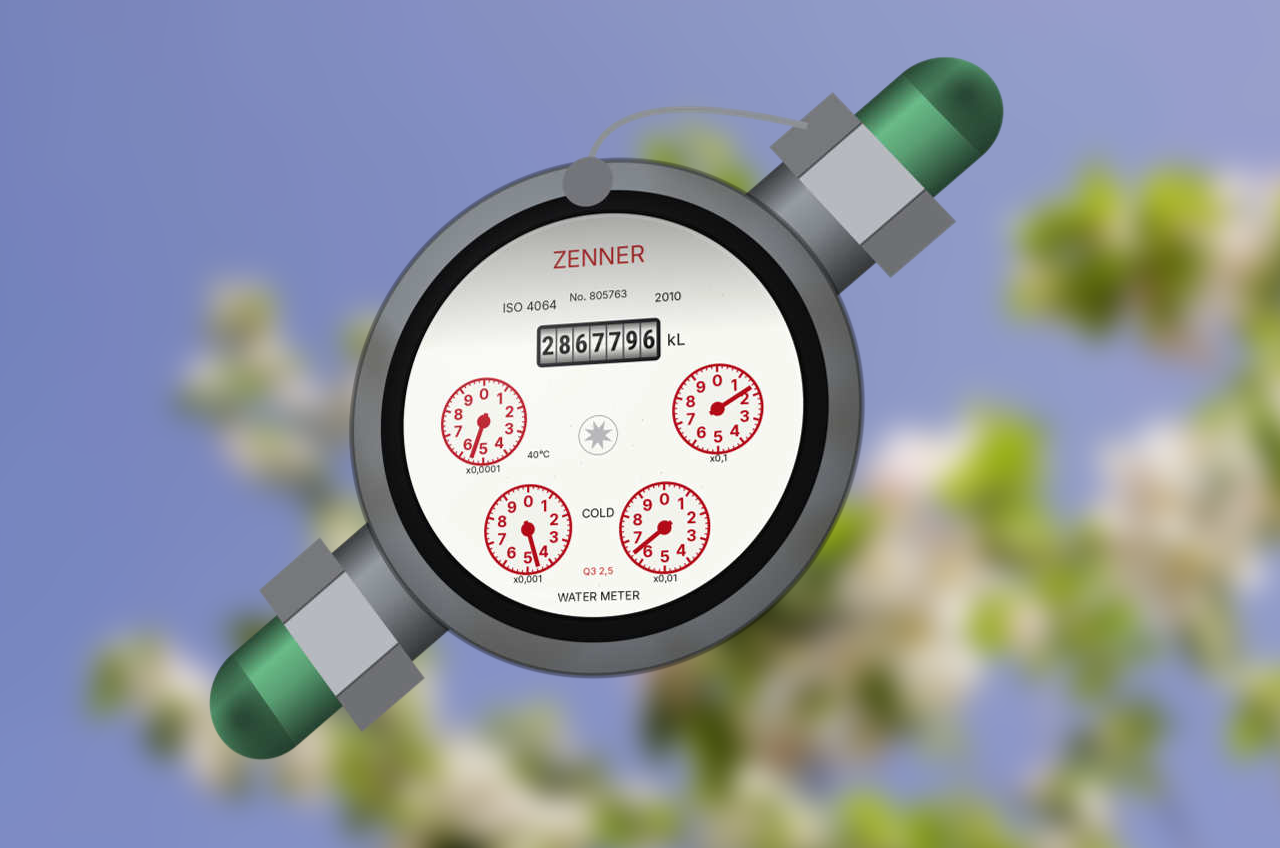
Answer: value=2867796.1645 unit=kL
